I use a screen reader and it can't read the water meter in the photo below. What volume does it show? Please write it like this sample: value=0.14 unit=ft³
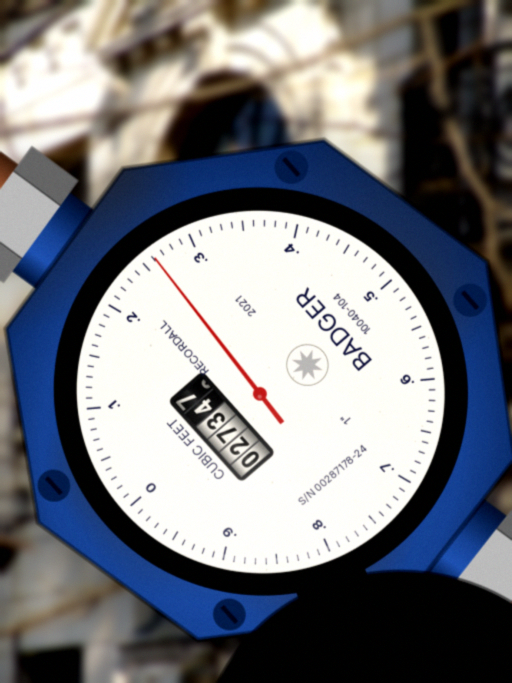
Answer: value=27347.26 unit=ft³
